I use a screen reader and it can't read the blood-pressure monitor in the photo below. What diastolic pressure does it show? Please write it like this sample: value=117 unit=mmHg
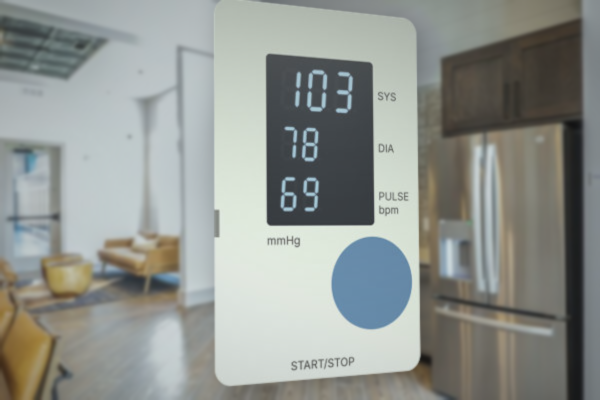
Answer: value=78 unit=mmHg
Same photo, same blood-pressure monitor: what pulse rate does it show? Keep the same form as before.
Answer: value=69 unit=bpm
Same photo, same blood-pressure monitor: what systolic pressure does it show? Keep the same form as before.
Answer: value=103 unit=mmHg
